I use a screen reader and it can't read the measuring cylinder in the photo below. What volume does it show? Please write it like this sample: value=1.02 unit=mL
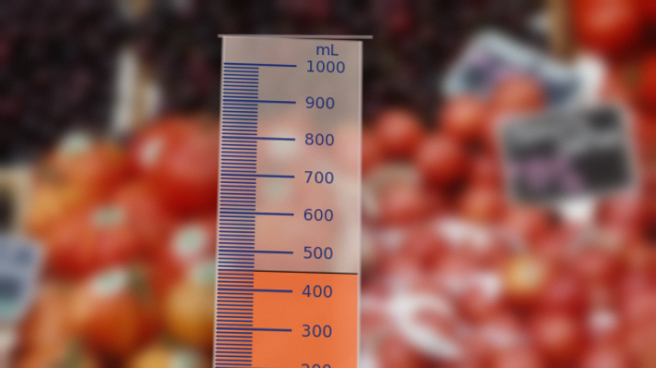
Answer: value=450 unit=mL
